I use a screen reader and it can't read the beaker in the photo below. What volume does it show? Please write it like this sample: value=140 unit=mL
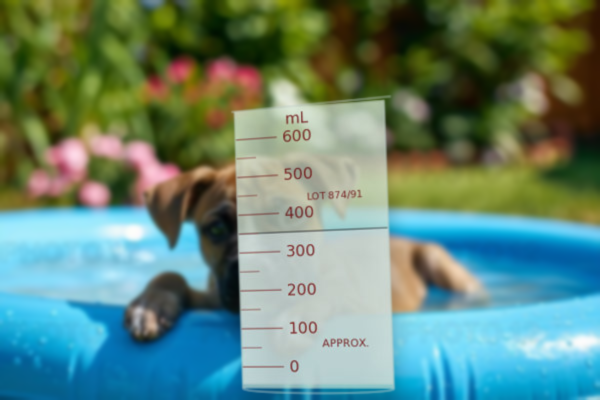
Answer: value=350 unit=mL
